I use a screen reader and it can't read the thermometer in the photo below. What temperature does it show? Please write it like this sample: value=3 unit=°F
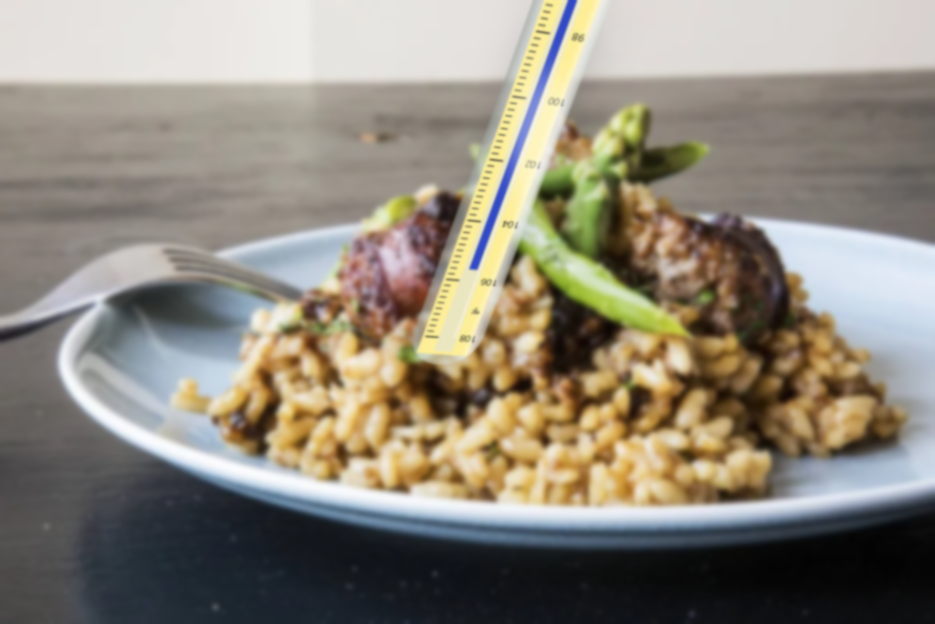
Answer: value=105.6 unit=°F
